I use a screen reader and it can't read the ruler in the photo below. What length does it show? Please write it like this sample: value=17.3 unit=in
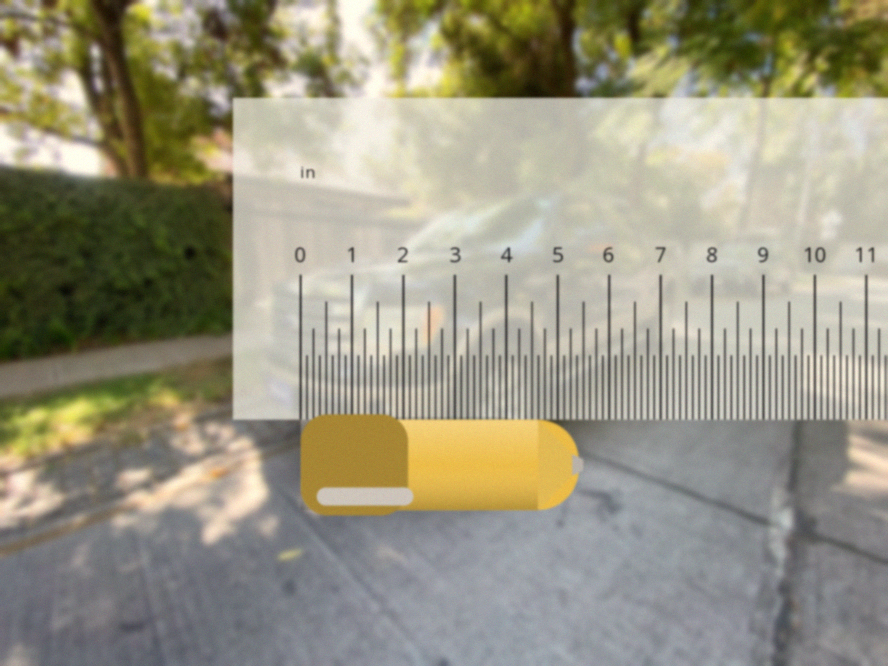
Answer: value=5.5 unit=in
